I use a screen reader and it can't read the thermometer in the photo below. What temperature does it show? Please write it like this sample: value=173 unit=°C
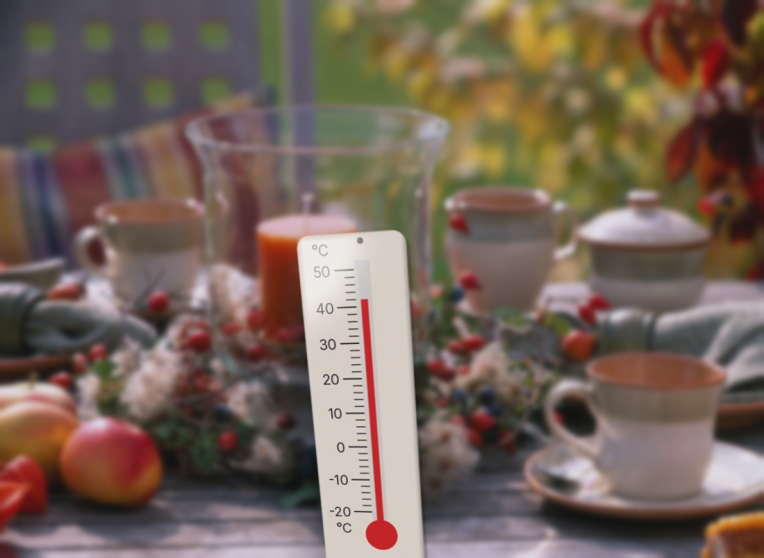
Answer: value=42 unit=°C
